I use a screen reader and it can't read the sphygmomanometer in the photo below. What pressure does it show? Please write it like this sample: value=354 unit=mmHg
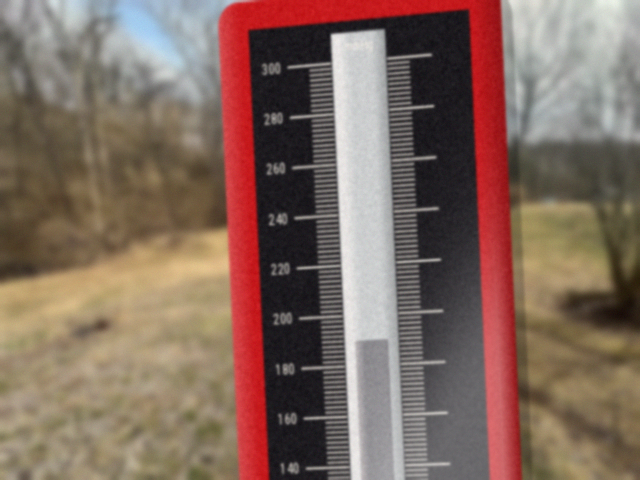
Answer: value=190 unit=mmHg
